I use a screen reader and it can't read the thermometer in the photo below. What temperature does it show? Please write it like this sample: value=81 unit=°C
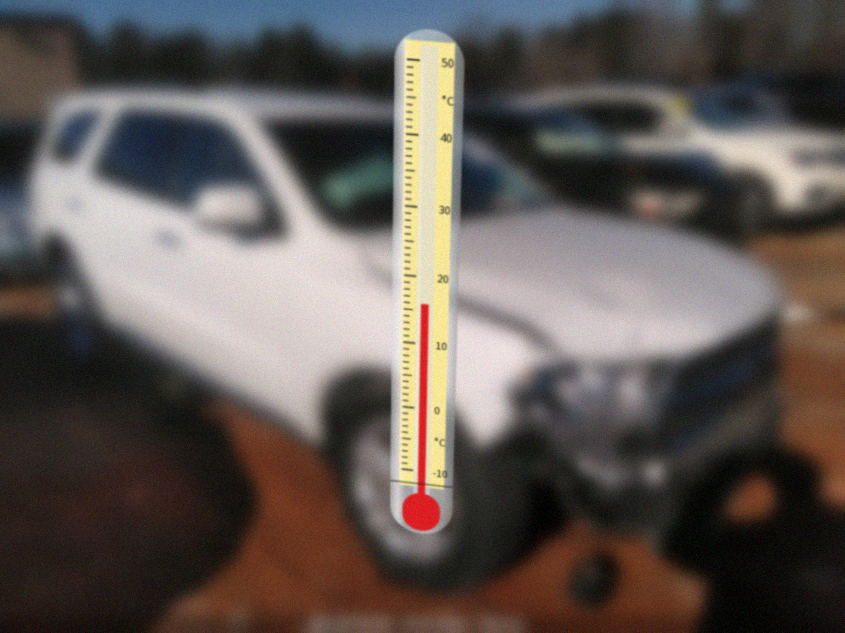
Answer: value=16 unit=°C
